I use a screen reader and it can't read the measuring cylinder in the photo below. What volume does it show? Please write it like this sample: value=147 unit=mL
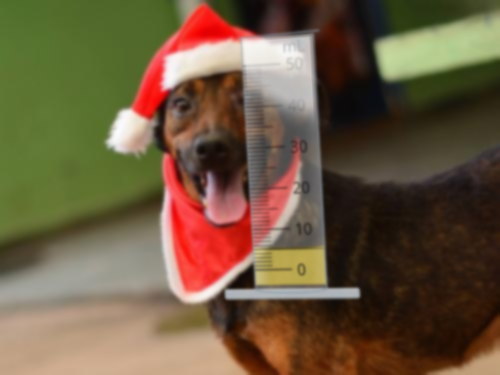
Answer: value=5 unit=mL
